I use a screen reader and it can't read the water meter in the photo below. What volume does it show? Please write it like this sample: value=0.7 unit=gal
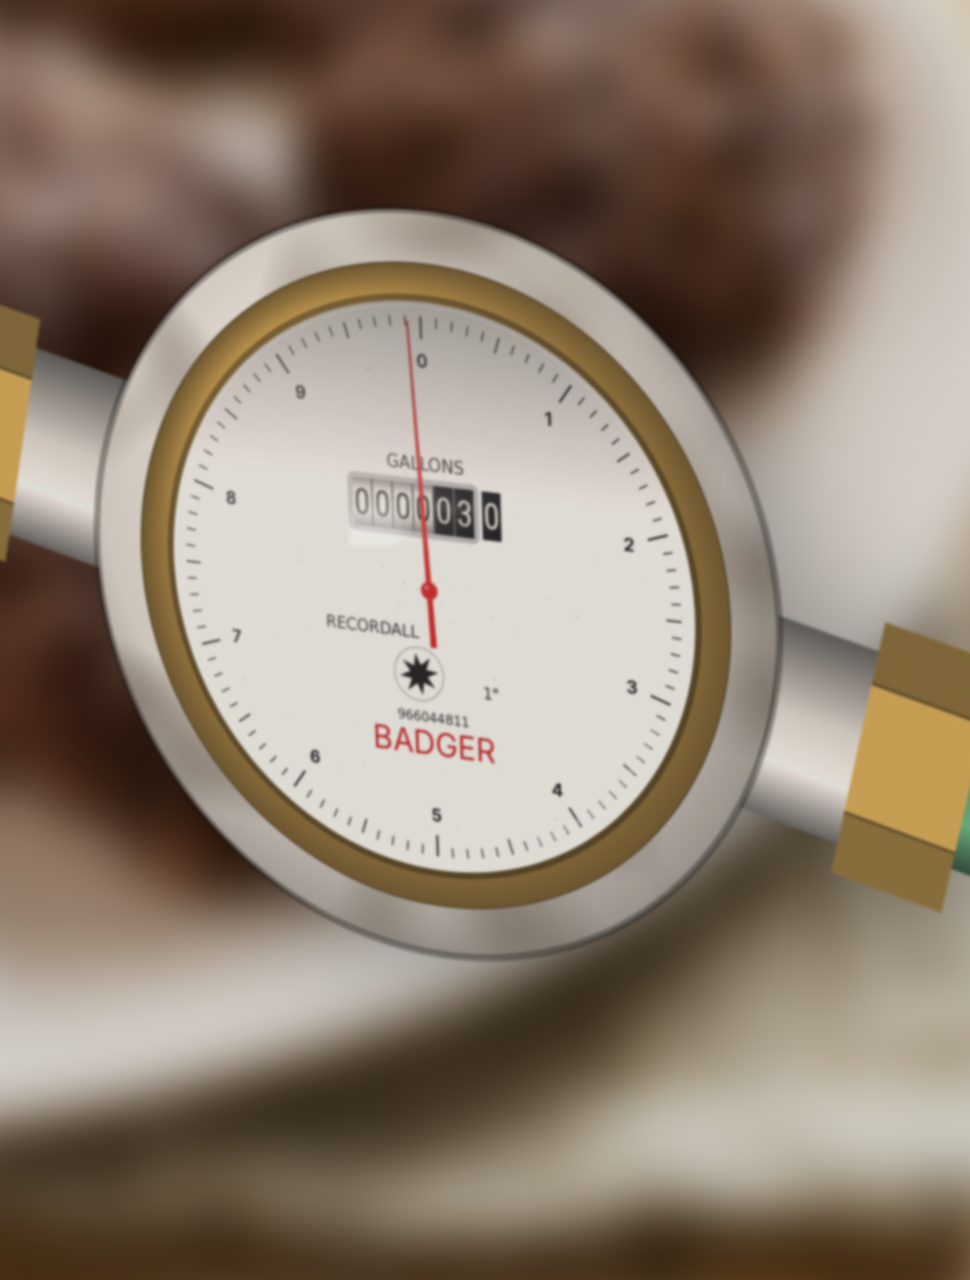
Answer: value=29.9 unit=gal
